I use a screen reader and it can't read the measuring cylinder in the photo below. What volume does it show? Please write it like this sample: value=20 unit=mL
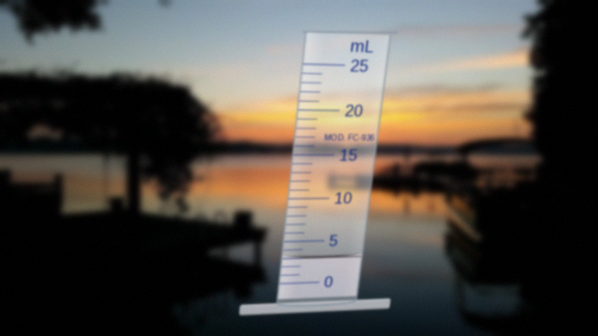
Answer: value=3 unit=mL
